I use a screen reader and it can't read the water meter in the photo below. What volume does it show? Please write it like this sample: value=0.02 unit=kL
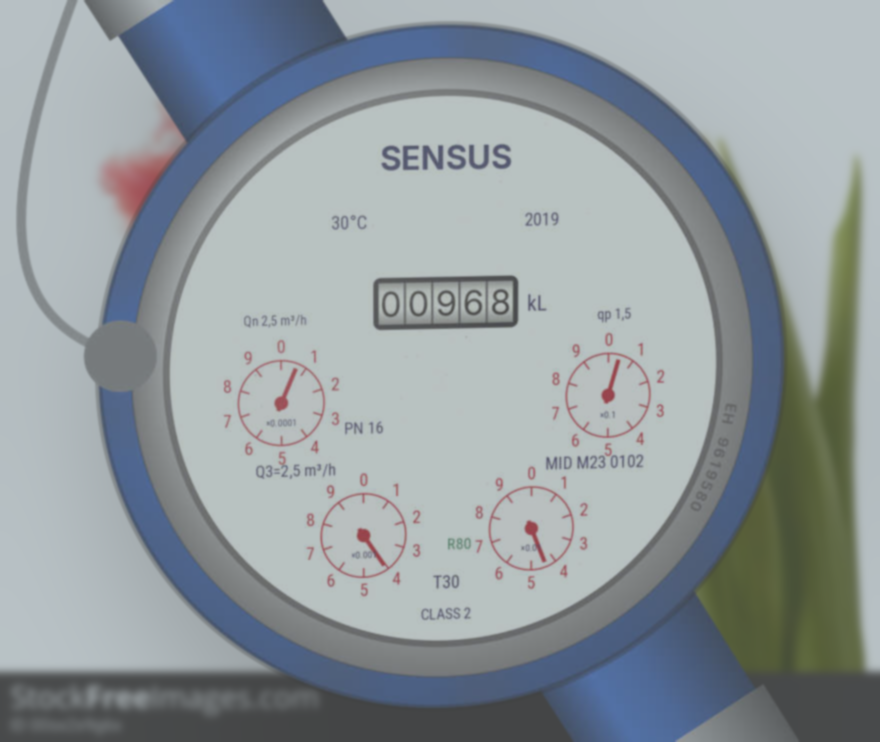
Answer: value=968.0440 unit=kL
